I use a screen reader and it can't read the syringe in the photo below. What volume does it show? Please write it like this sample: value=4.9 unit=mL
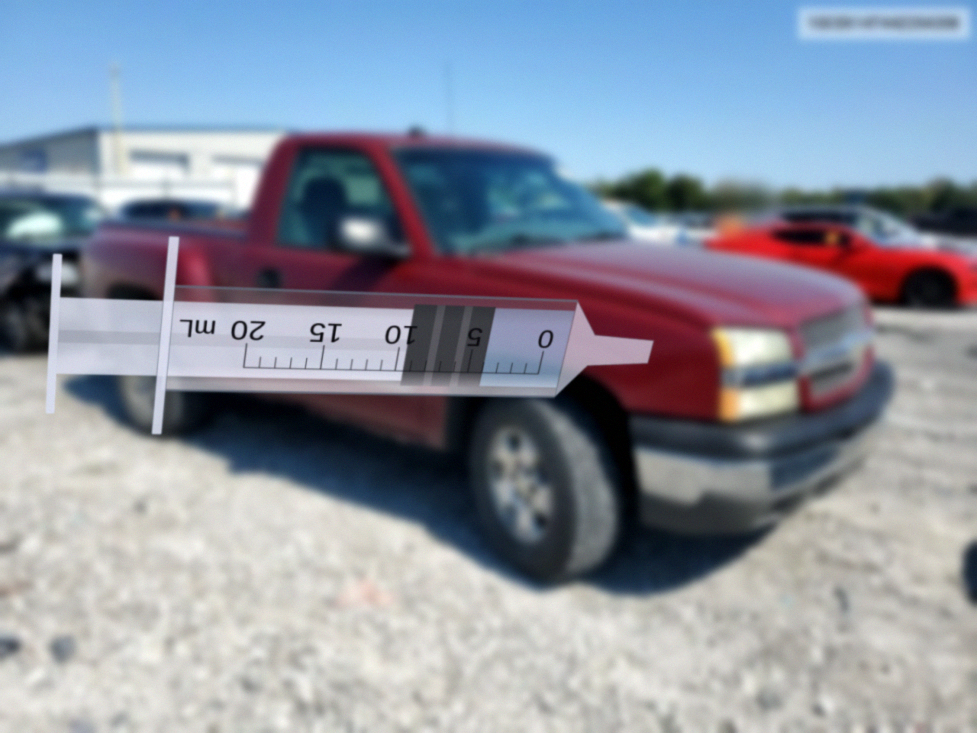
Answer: value=4 unit=mL
